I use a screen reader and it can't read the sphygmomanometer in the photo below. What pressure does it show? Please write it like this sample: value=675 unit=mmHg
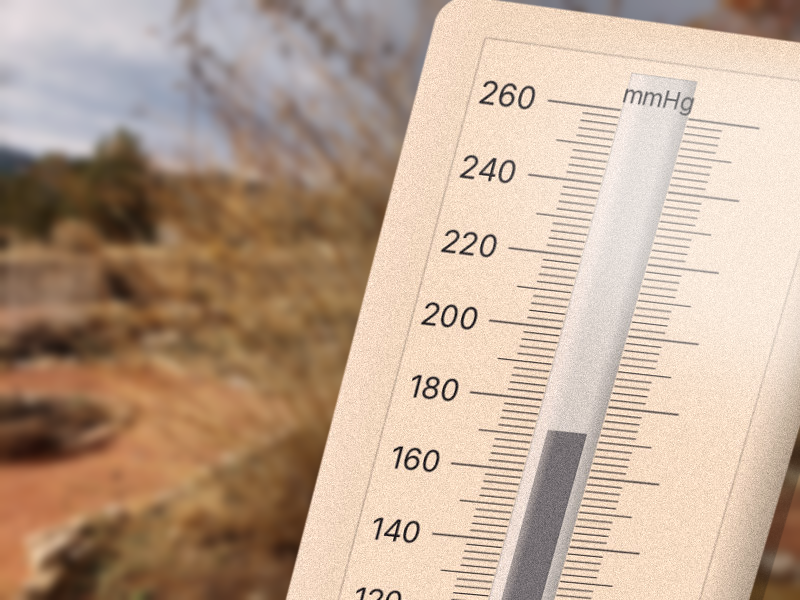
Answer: value=172 unit=mmHg
